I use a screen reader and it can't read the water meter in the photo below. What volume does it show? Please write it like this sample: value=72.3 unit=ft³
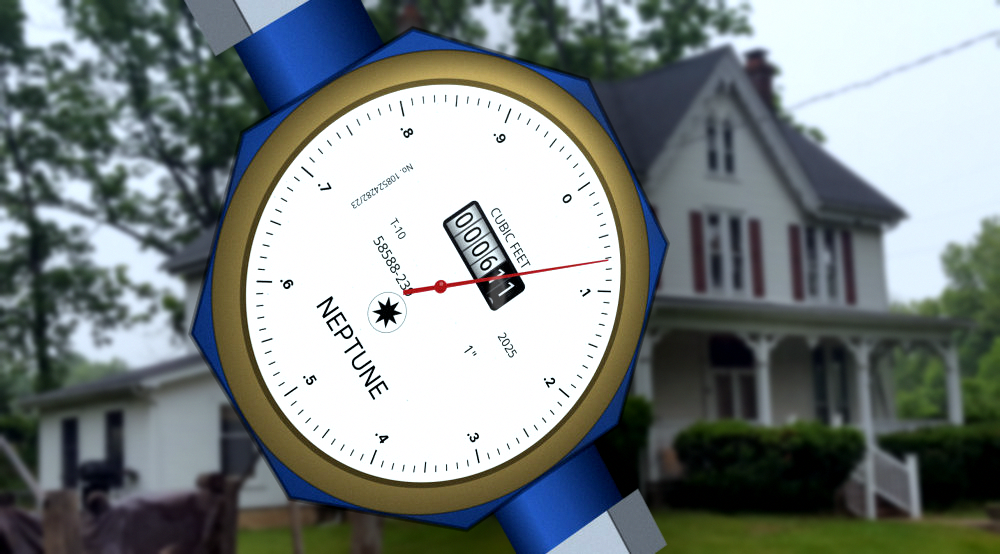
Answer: value=611.07 unit=ft³
